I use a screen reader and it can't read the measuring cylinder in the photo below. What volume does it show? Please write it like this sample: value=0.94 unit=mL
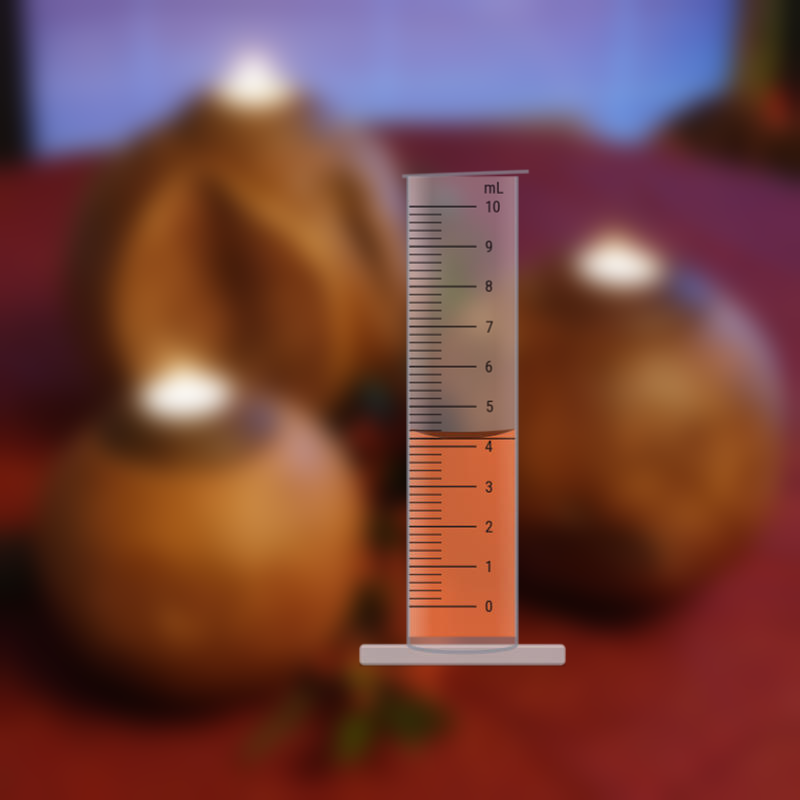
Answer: value=4.2 unit=mL
